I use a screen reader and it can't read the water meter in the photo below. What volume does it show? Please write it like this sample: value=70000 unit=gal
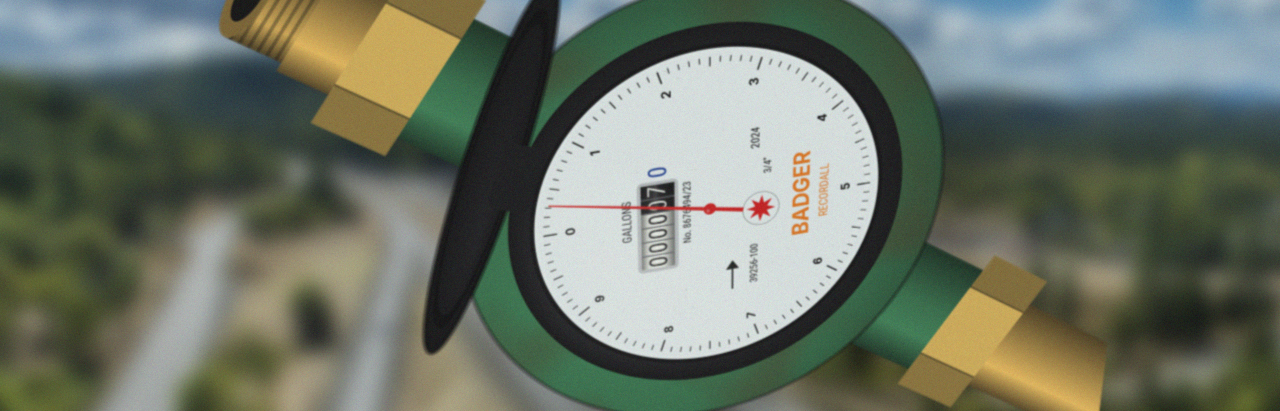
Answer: value=70.3 unit=gal
